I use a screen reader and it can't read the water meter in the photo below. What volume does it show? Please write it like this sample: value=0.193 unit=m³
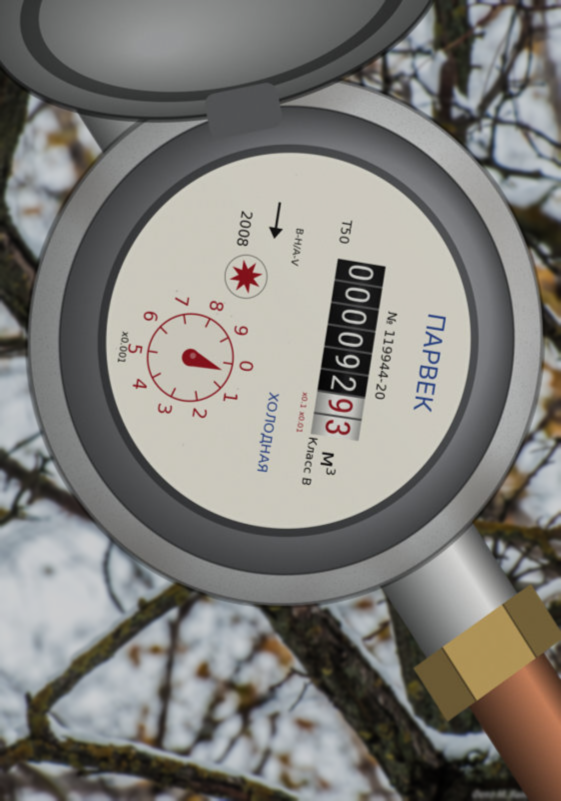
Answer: value=92.930 unit=m³
